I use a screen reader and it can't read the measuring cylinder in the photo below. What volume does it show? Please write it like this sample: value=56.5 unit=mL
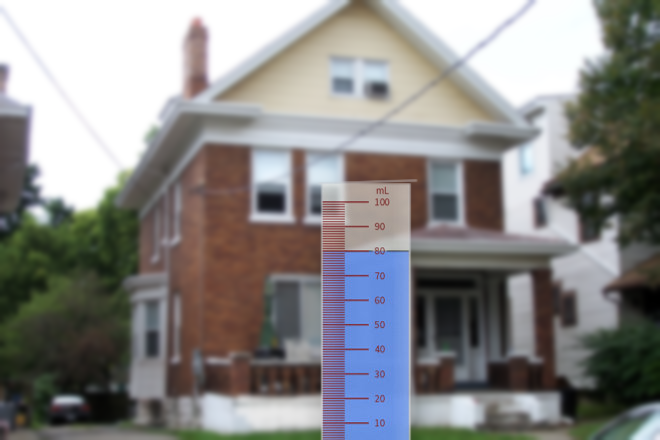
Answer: value=80 unit=mL
